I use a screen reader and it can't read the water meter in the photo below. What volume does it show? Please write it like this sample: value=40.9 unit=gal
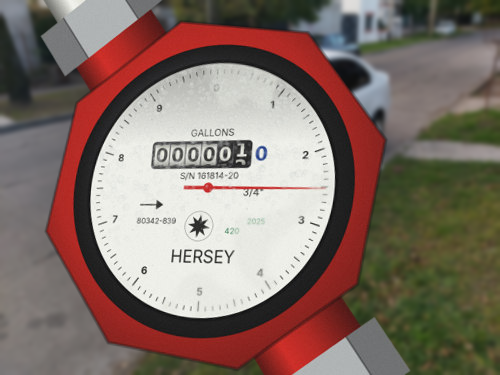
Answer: value=12.5 unit=gal
